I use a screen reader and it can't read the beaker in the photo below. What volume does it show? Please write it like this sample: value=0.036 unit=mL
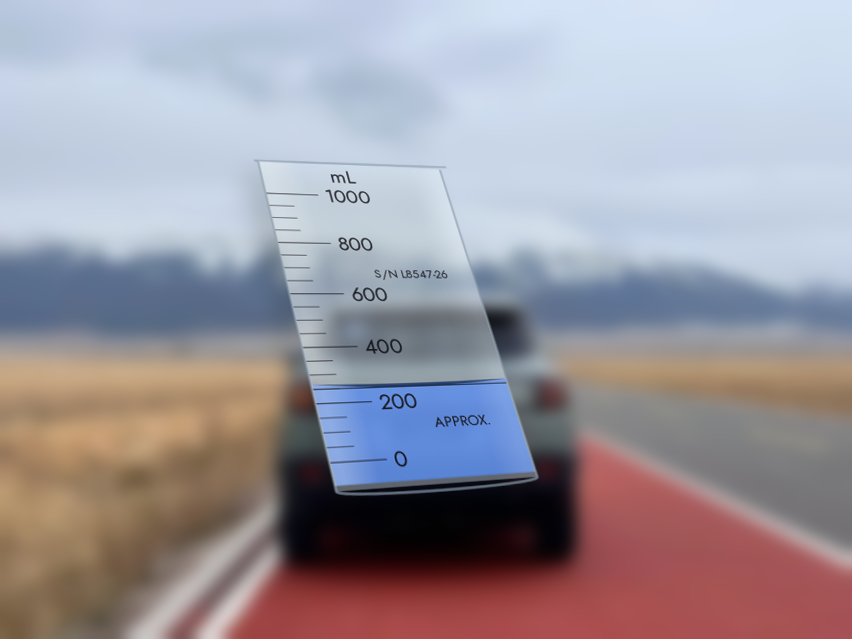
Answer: value=250 unit=mL
